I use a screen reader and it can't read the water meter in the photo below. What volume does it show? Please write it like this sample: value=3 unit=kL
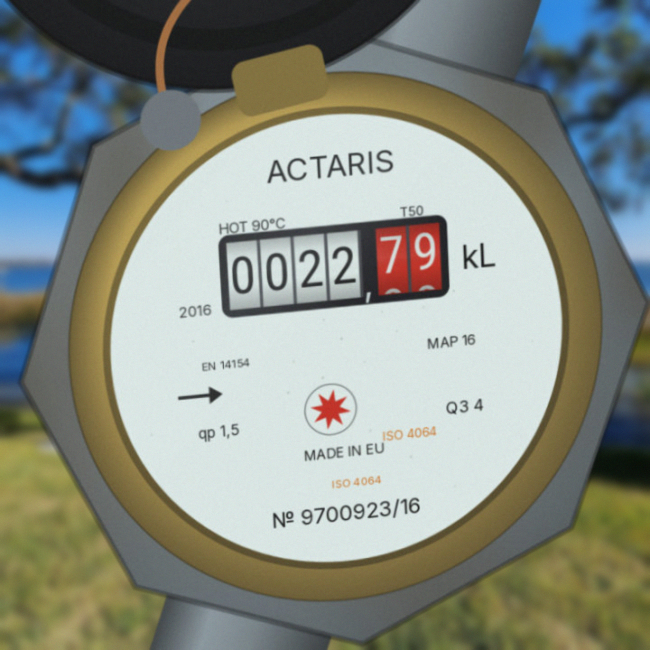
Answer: value=22.79 unit=kL
